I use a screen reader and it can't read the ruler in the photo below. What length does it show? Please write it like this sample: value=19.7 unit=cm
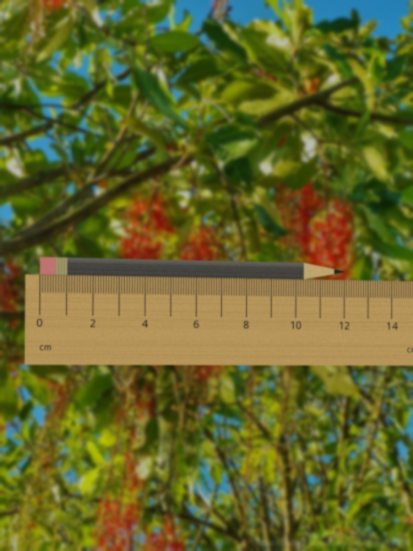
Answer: value=12 unit=cm
